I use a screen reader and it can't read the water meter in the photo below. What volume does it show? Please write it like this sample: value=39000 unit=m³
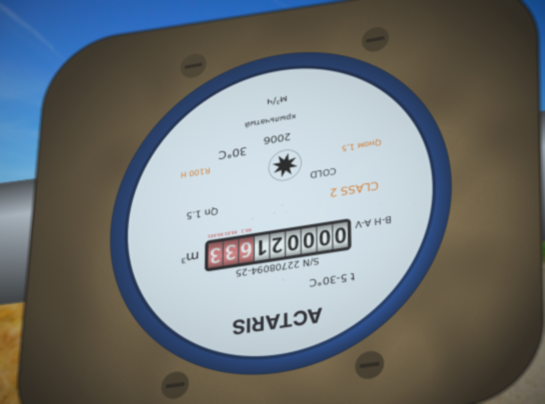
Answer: value=21.633 unit=m³
